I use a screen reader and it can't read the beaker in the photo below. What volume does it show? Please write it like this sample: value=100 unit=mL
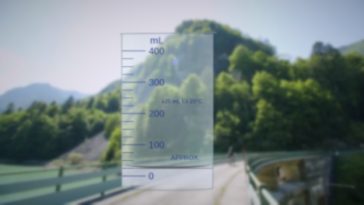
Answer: value=25 unit=mL
